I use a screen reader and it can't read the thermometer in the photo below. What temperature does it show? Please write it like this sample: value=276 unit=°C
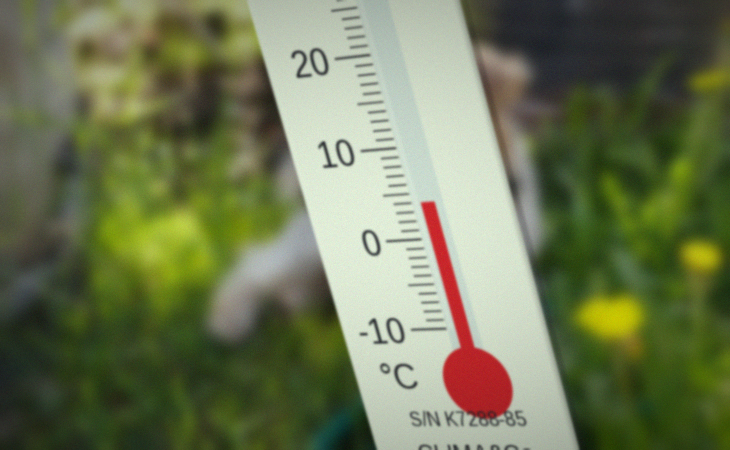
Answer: value=4 unit=°C
